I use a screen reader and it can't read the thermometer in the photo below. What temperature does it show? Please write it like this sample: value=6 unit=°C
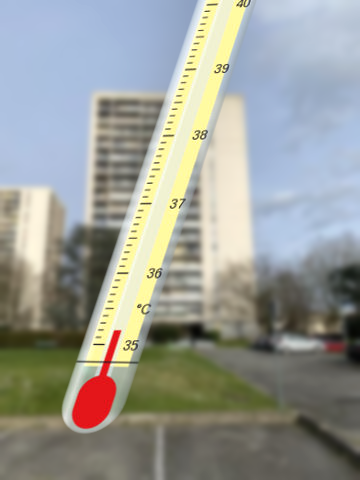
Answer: value=35.2 unit=°C
